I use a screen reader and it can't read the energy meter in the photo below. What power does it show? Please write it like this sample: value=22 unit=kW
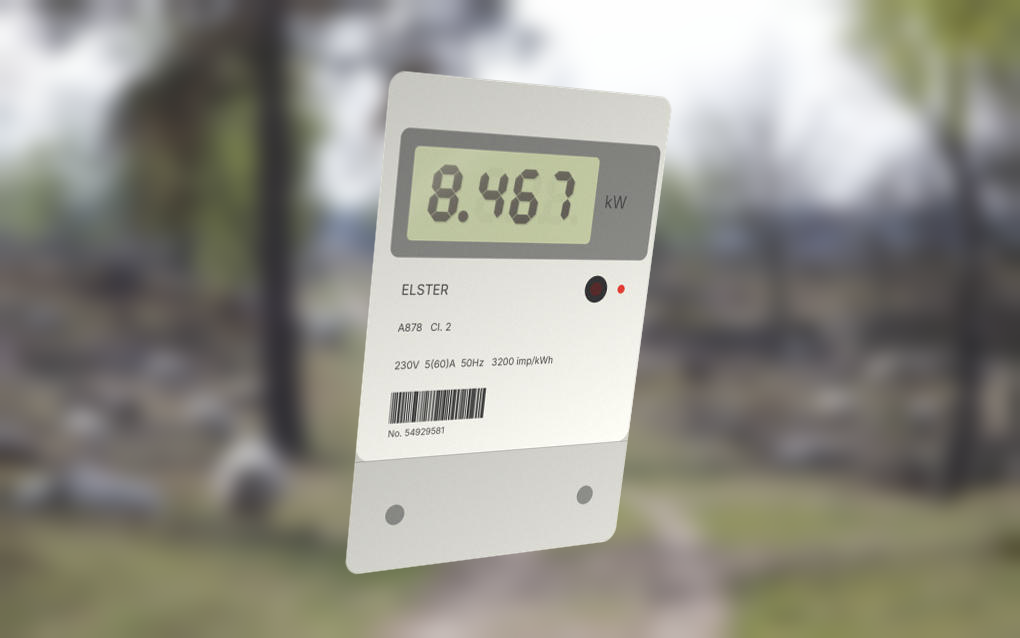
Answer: value=8.467 unit=kW
